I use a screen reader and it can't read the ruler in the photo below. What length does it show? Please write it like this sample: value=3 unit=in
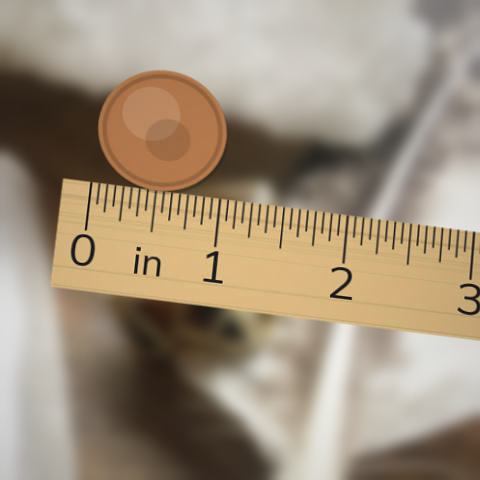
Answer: value=1 unit=in
